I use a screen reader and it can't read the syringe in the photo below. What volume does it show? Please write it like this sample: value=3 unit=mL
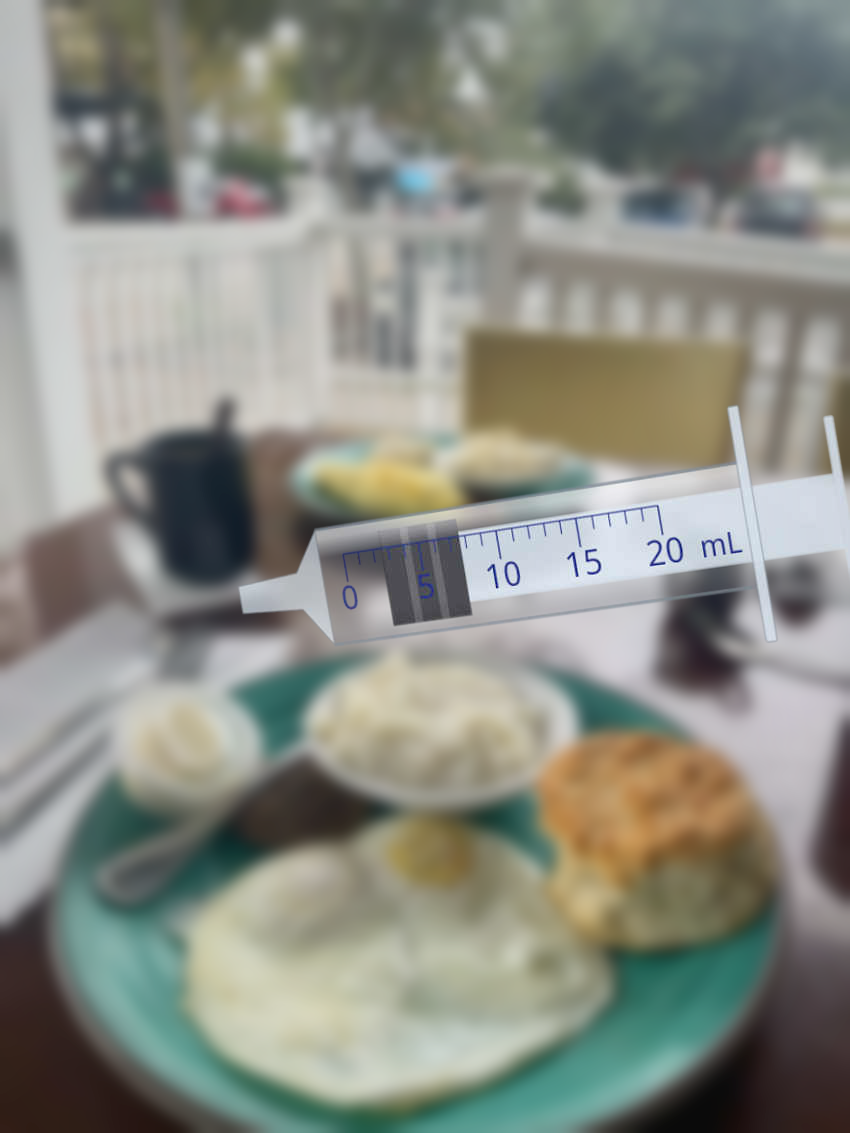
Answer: value=2.5 unit=mL
